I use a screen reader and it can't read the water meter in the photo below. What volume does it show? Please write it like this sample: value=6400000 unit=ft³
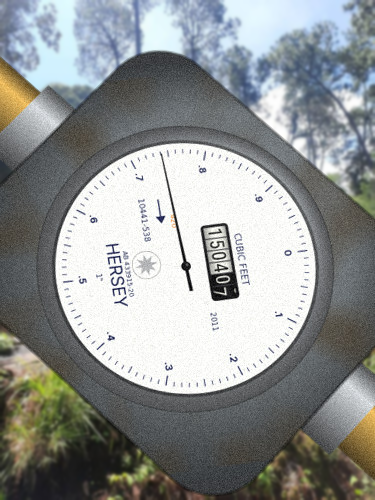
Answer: value=150406.74 unit=ft³
